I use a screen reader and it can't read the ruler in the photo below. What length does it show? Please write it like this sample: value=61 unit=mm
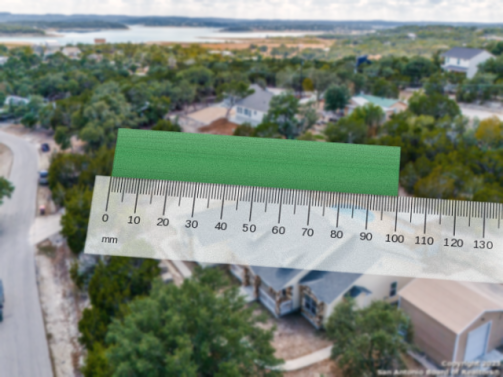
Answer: value=100 unit=mm
